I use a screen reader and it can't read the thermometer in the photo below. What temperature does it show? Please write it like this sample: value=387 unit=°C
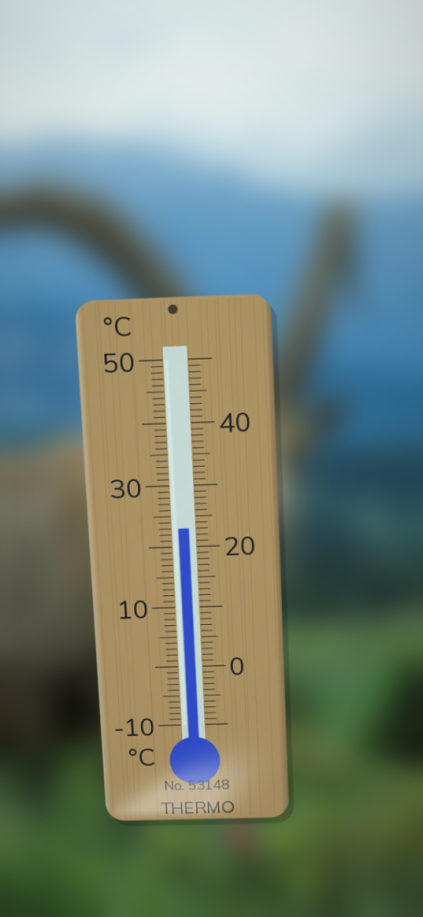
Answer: value=23 unit=°C
